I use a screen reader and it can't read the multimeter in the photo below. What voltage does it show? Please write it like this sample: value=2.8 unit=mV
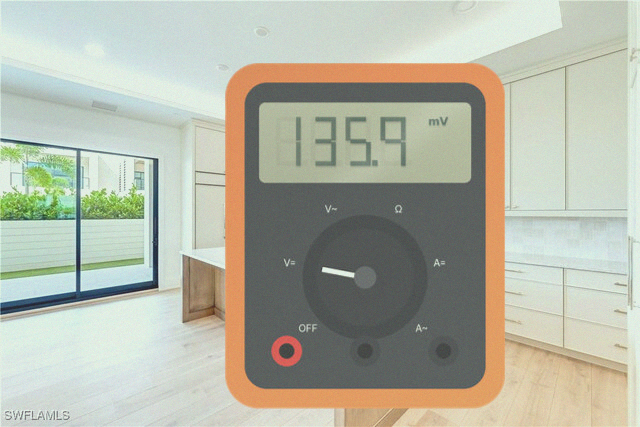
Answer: value=135.9 unit=mV
